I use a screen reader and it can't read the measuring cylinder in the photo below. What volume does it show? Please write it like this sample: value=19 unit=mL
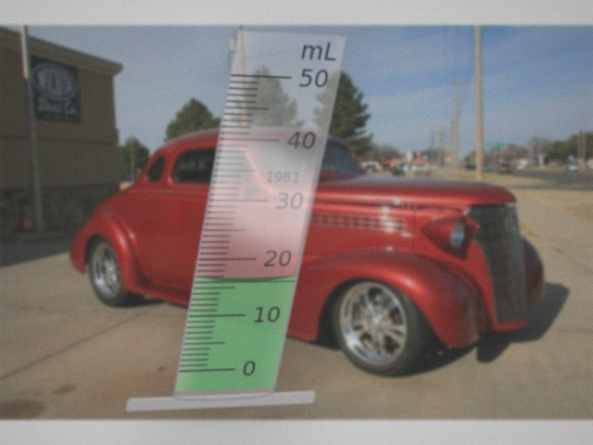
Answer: value=16 unit=mL
